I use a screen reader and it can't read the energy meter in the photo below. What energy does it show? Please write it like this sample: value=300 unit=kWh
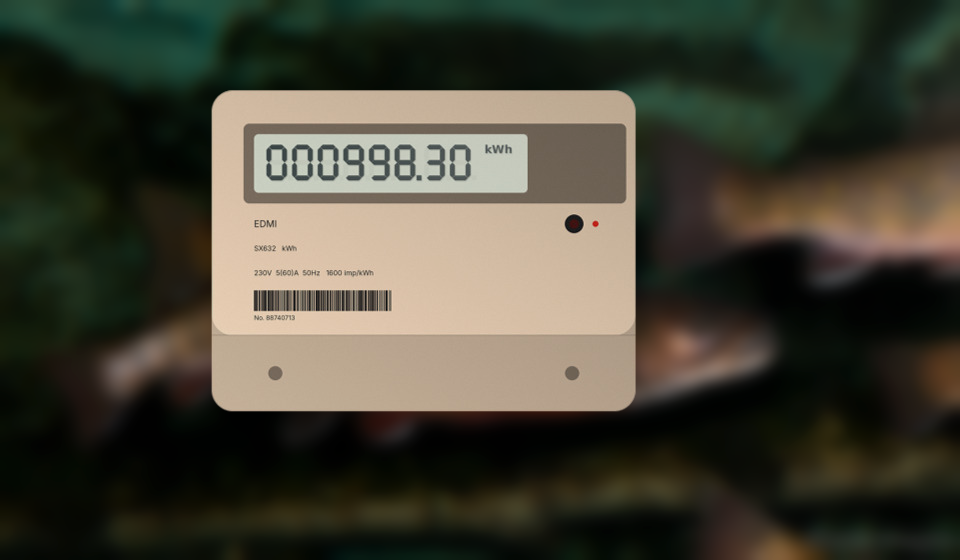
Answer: value=998.30 unit=kWh
